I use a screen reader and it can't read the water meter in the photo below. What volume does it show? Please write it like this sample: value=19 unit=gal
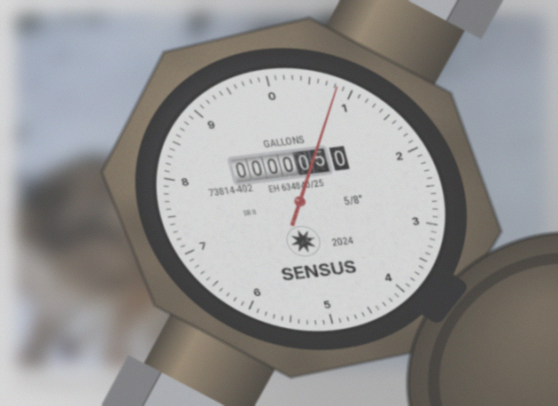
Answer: value=50.8 unit=gal
